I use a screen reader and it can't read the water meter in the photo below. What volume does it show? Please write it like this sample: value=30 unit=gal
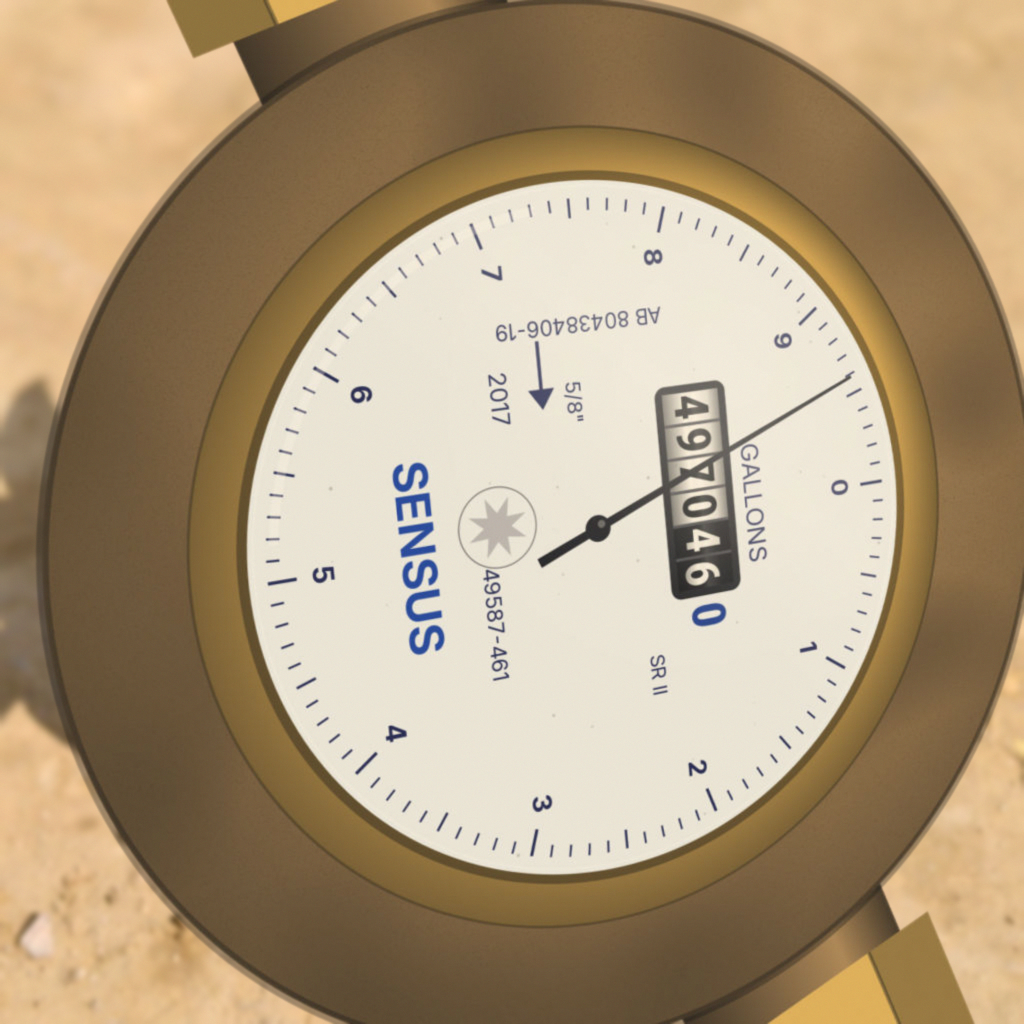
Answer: value=4970459.4 unit=gal
